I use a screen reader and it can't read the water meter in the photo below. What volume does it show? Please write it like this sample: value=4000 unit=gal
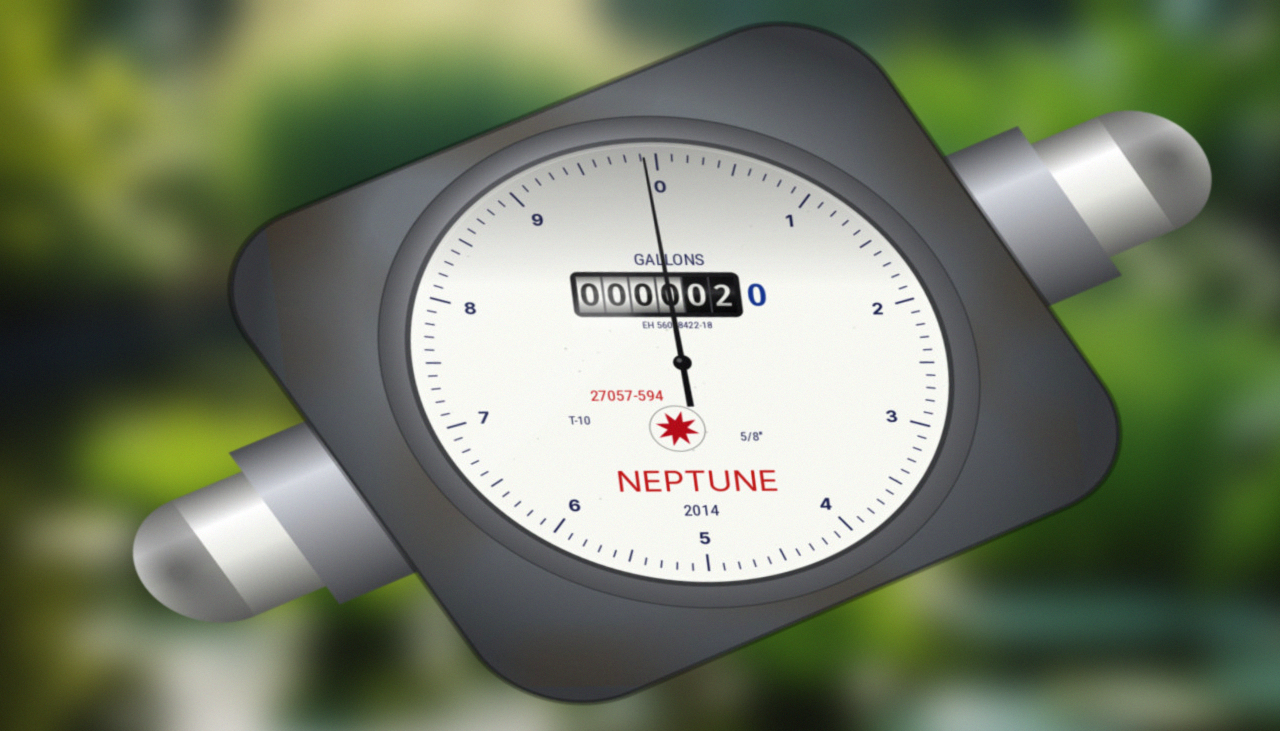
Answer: value=19.9 unit=gal
